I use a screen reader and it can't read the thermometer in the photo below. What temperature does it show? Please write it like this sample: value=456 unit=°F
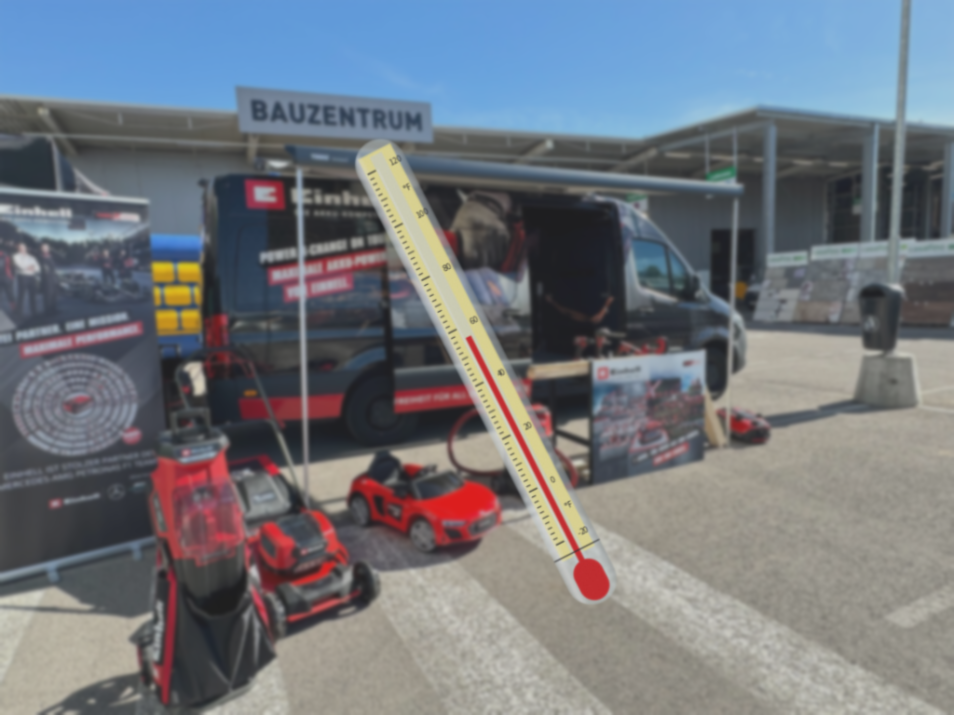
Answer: value=56 unit=°F
